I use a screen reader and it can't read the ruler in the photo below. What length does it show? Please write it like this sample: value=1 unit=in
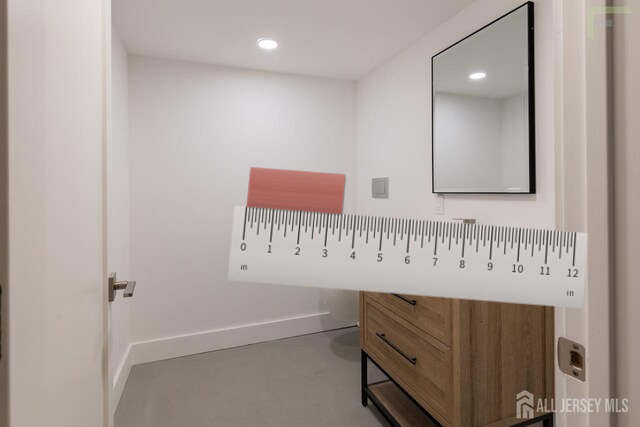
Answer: value=3.5 unit=in
